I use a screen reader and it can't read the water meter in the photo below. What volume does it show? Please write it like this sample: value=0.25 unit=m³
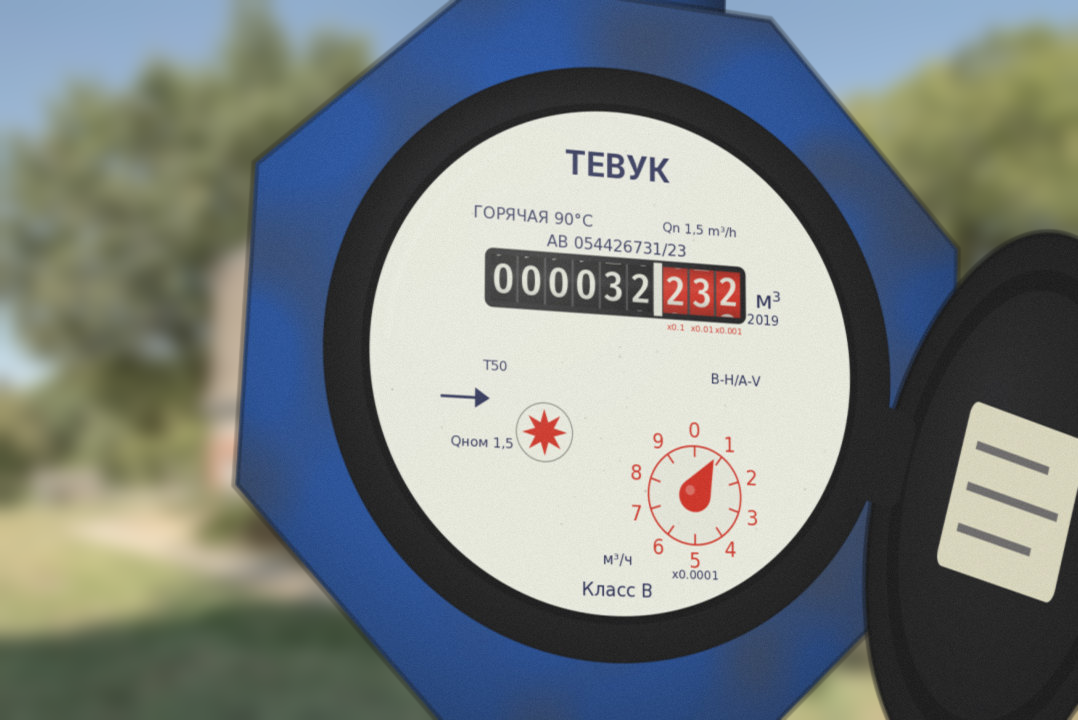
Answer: value=32.2320 unit=m³
